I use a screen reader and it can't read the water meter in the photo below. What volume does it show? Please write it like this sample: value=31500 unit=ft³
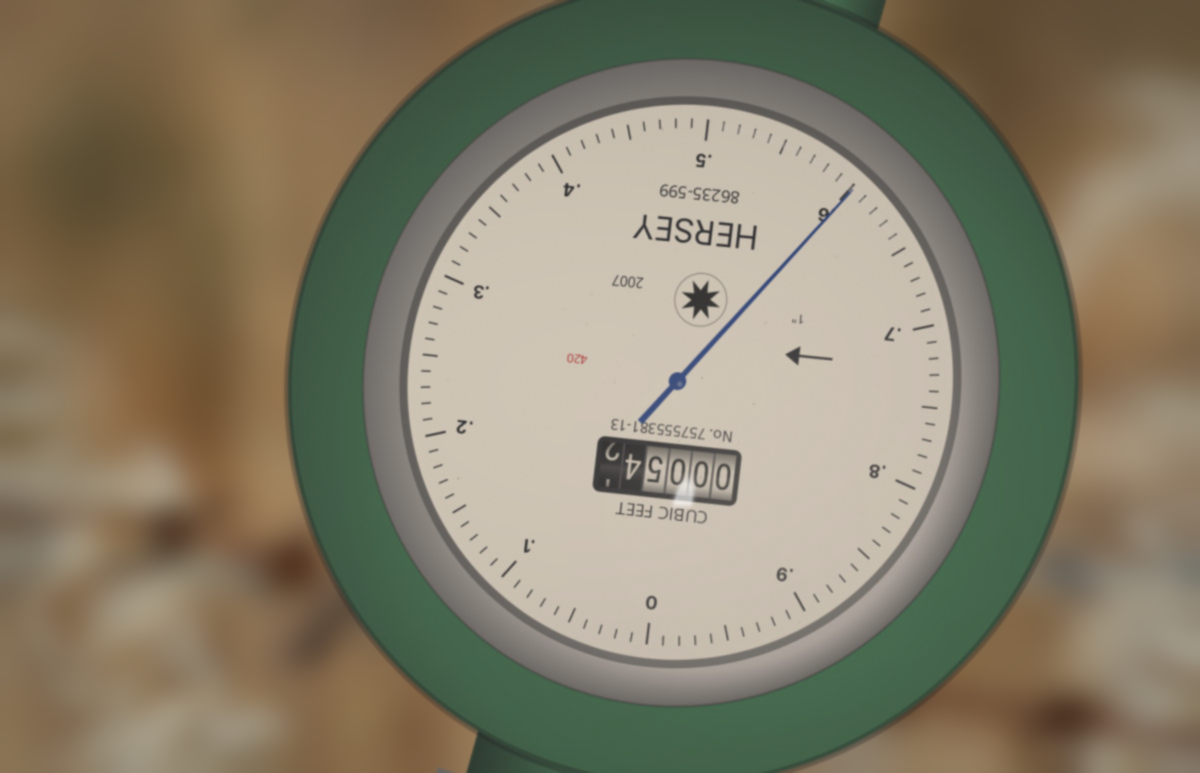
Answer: value=541.60 unit=ft³
